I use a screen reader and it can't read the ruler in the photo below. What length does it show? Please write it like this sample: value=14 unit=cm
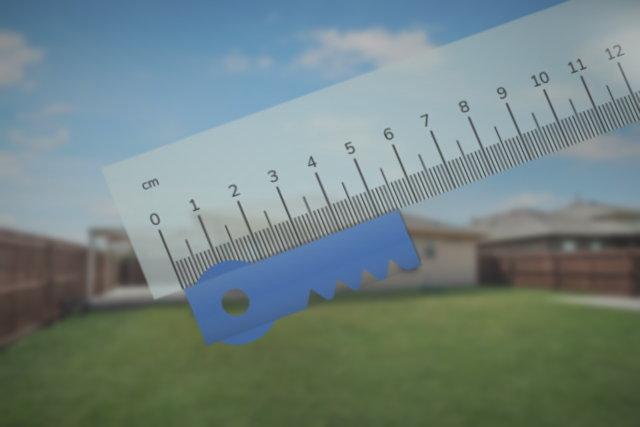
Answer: value=5.5 unit=cm
